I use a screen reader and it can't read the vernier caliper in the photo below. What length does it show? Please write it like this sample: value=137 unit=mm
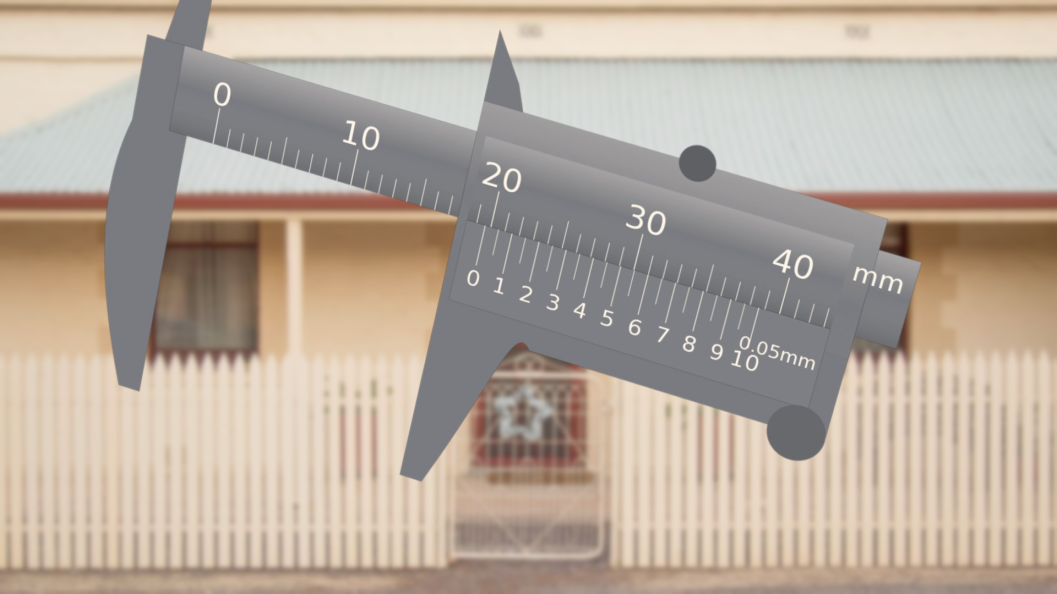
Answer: value=19.6 unit=mm
